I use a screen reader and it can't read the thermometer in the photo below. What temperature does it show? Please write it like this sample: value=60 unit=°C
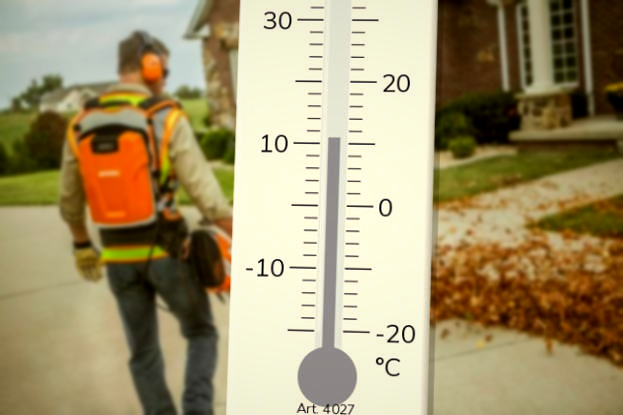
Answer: value=11 unit=°C
